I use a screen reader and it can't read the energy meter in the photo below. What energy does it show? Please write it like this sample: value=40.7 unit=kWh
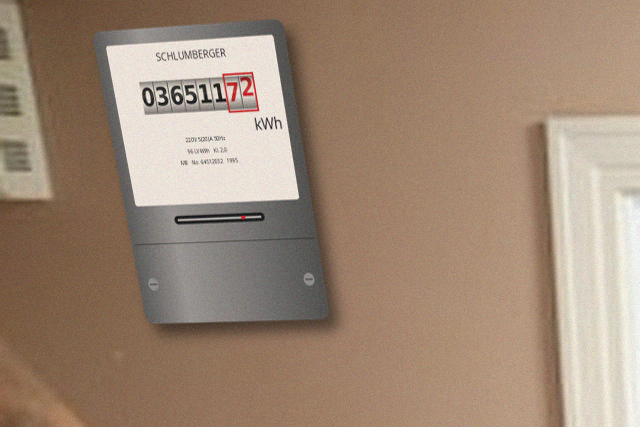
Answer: value=36511.72 unit=kWh
